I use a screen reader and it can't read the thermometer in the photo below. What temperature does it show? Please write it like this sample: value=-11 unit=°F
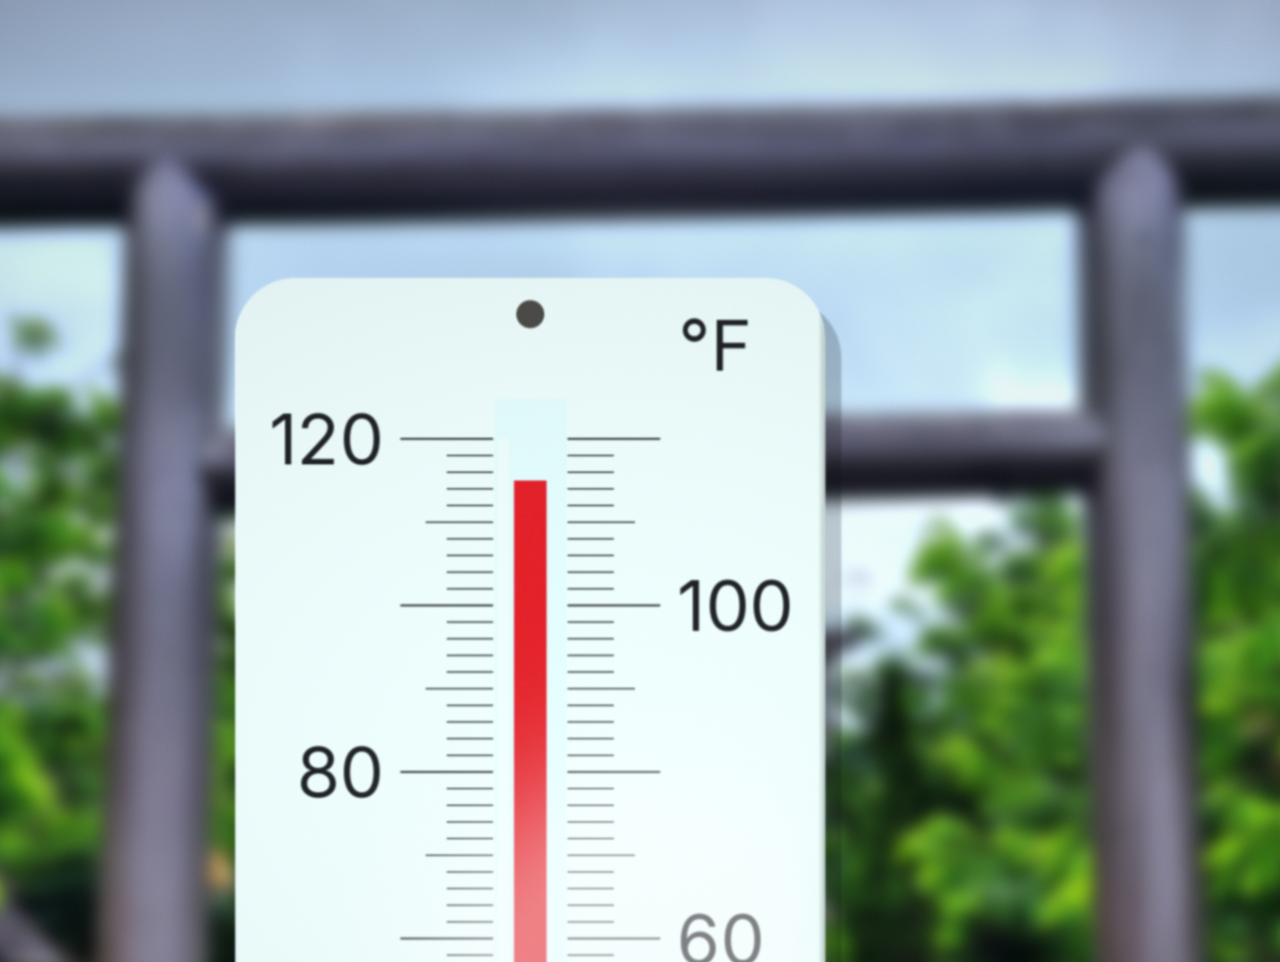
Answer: value=115 unit=°F
